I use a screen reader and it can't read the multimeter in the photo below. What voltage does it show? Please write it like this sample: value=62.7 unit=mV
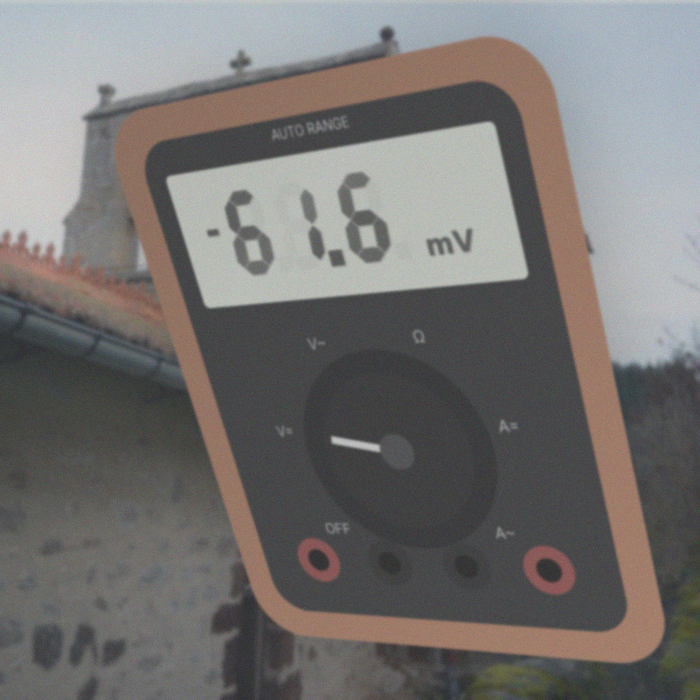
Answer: value=-61.6 unit=mV
